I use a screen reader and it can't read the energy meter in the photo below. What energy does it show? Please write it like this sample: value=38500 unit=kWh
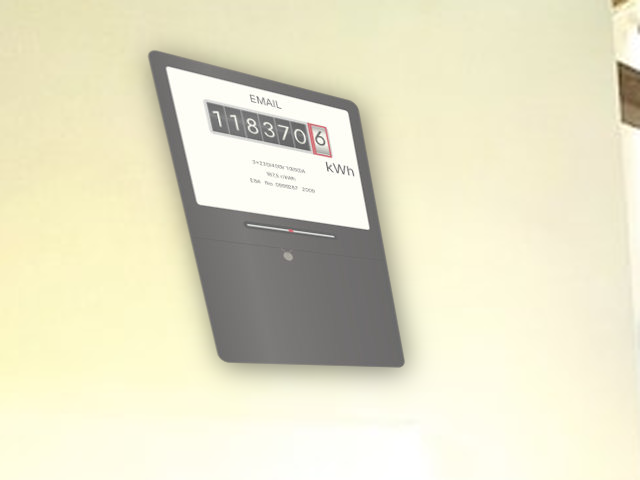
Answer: value=118370.6 unit=kWh
